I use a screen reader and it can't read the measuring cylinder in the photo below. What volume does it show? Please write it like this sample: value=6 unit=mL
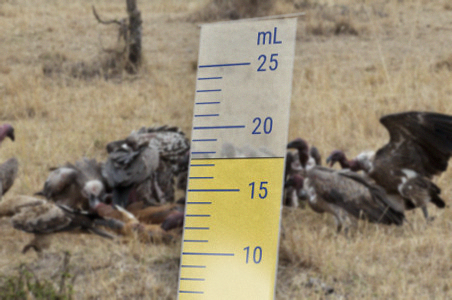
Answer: value=17.5 unit=mL
